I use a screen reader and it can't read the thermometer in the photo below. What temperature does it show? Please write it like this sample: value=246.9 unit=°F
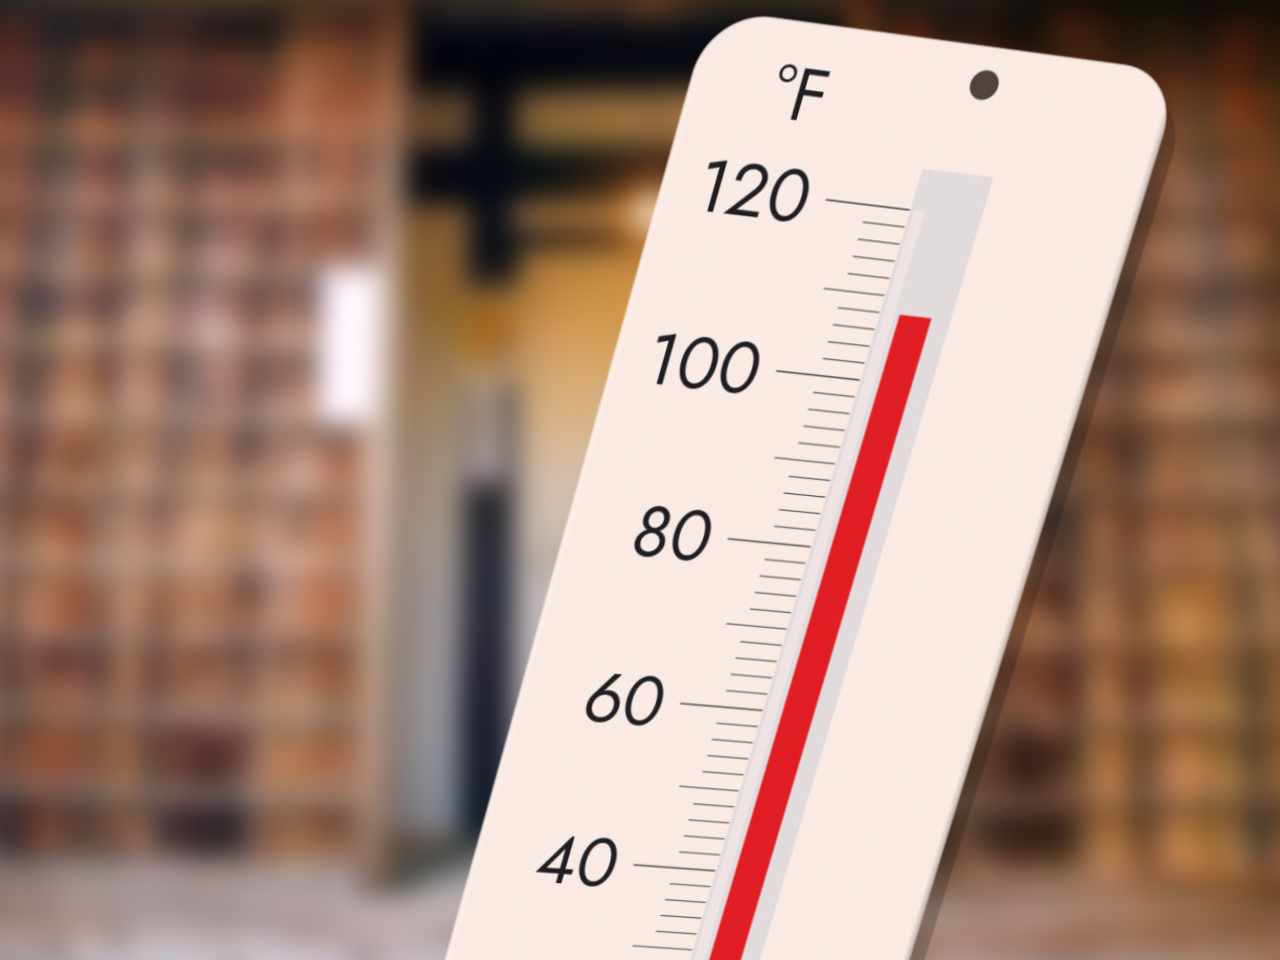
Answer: value=108 unit=°F
